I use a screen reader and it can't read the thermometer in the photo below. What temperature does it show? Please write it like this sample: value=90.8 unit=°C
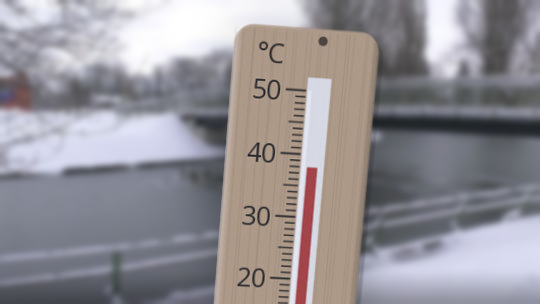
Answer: value=38 unit=°C
